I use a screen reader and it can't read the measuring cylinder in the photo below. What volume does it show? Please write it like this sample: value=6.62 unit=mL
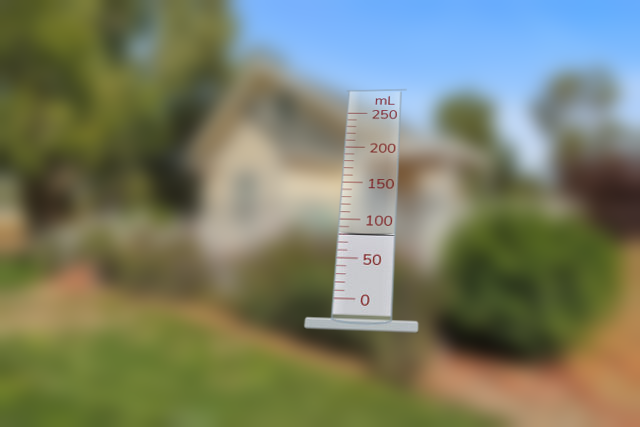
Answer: value=80 unit=mL
